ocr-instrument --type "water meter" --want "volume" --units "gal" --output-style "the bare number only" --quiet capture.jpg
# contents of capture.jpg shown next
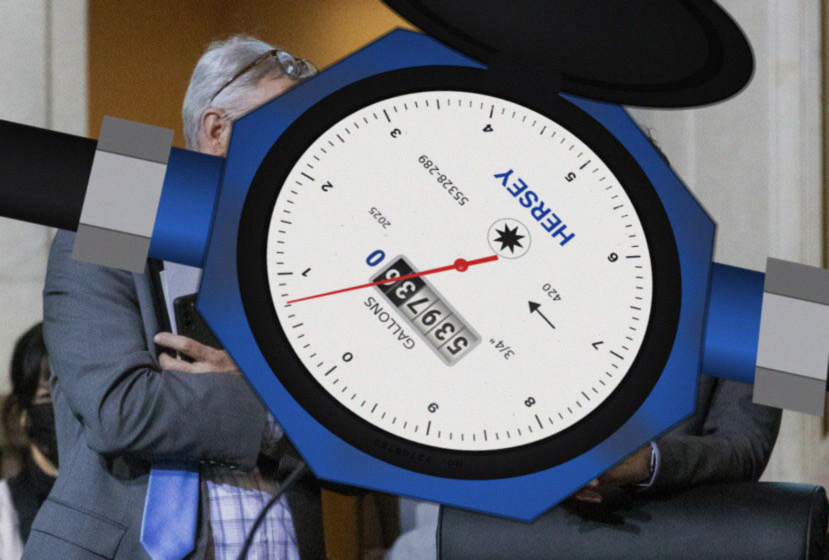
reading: 5397360.7
